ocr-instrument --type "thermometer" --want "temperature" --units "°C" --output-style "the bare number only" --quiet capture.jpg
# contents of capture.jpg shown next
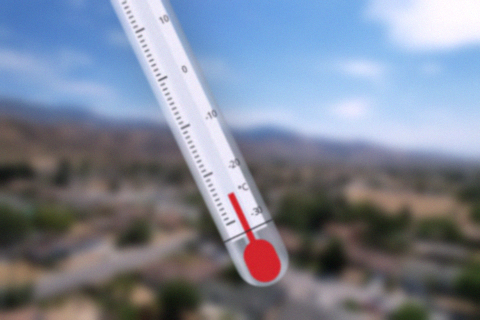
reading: -25
